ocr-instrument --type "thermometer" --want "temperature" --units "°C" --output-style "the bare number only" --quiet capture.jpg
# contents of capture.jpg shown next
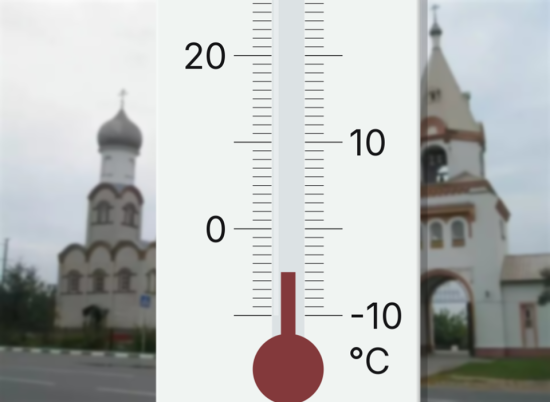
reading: -5
